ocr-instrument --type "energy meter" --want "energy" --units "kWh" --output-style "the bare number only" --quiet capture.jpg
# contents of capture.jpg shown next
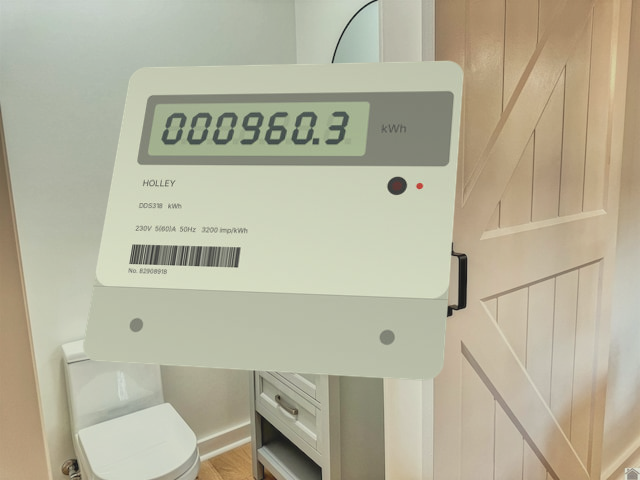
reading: 960.3
